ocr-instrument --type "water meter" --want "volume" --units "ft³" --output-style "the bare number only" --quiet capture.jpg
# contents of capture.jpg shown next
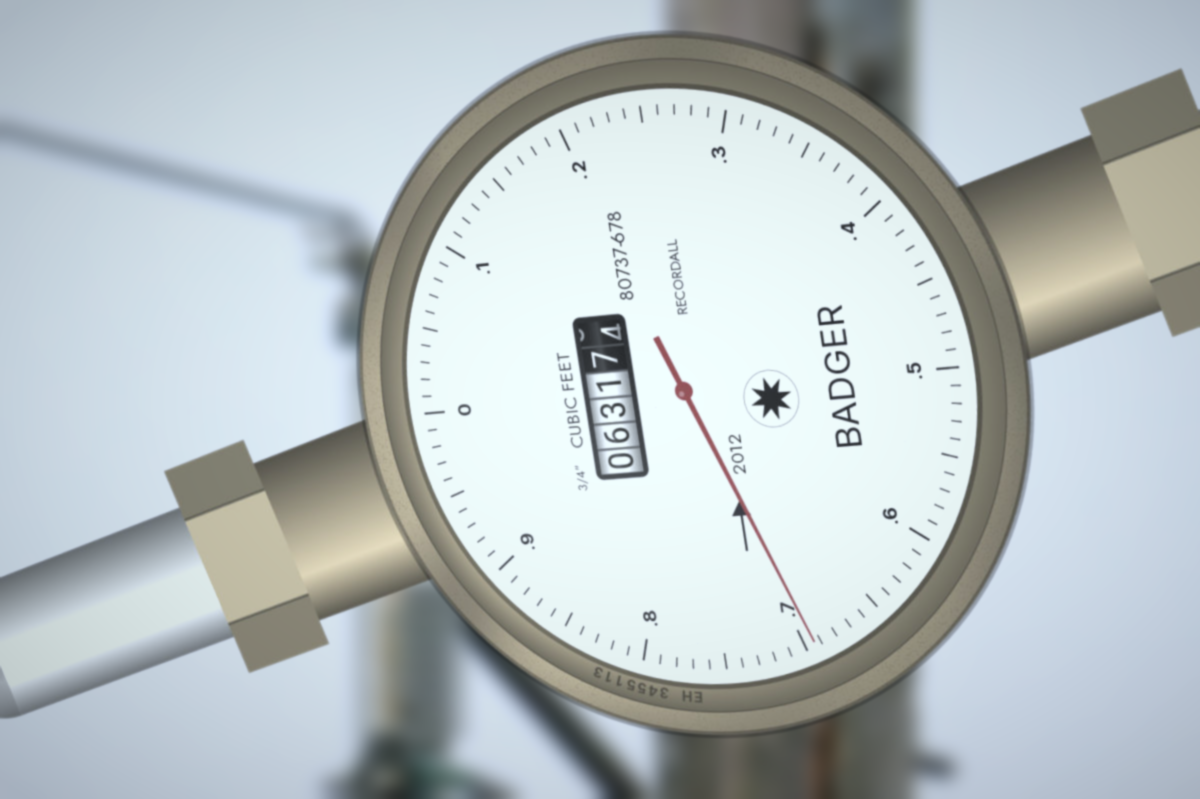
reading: 63173.69
